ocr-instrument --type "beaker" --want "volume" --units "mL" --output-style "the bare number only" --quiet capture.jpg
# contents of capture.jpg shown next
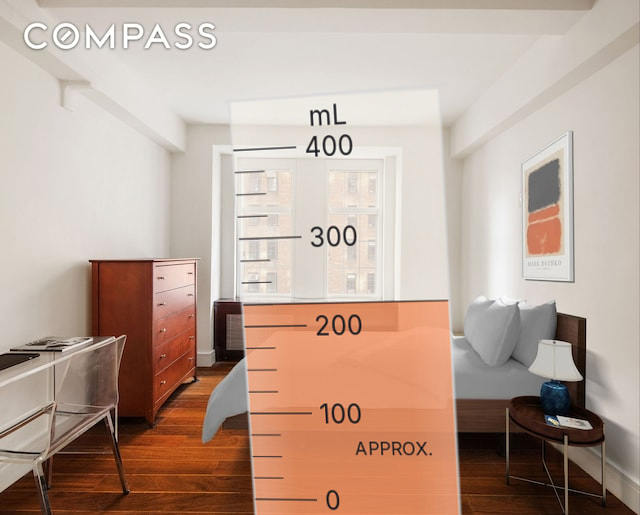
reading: 225
